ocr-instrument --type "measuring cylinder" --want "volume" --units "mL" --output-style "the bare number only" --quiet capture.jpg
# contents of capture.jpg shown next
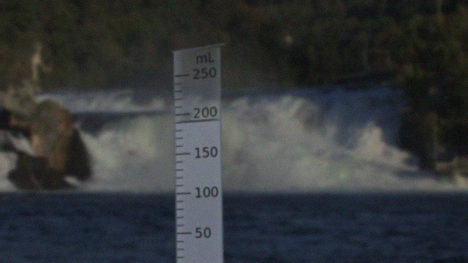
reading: 190
